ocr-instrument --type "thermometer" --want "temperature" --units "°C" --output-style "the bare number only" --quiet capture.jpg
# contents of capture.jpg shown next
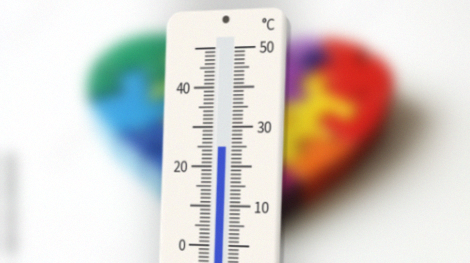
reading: 25
